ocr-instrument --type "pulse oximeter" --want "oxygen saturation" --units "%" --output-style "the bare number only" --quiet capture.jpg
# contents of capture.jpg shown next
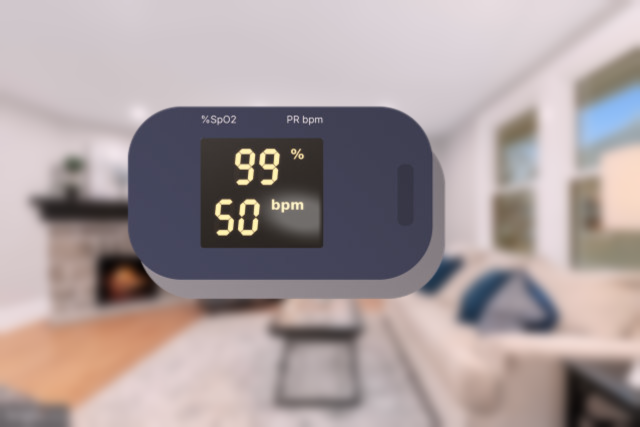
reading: 99
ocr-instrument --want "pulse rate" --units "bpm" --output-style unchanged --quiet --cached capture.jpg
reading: 50
